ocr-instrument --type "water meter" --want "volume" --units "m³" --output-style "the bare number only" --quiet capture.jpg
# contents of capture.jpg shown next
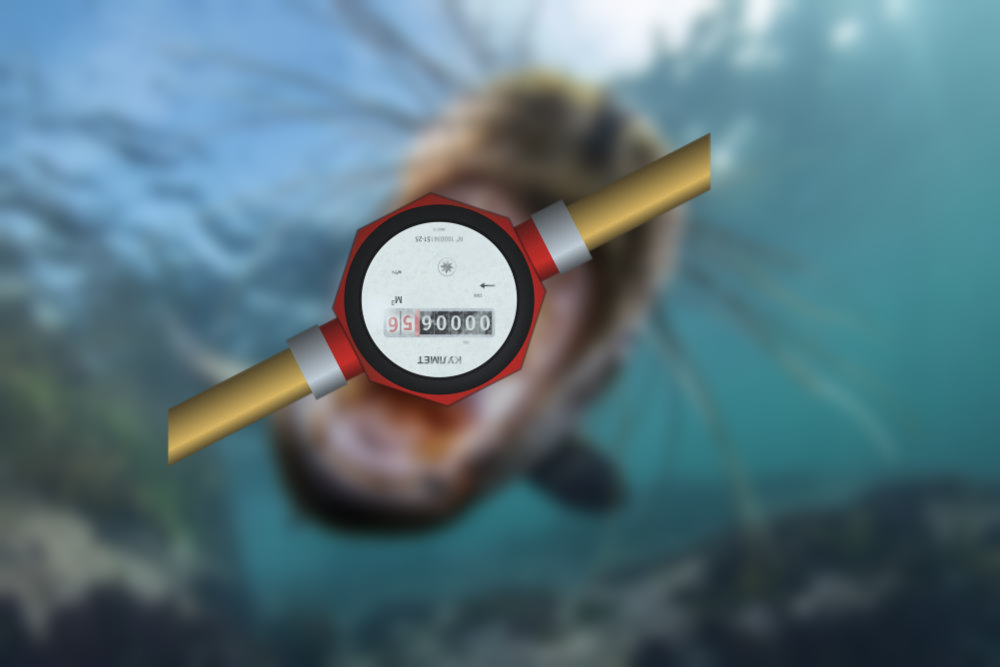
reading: 6.56
